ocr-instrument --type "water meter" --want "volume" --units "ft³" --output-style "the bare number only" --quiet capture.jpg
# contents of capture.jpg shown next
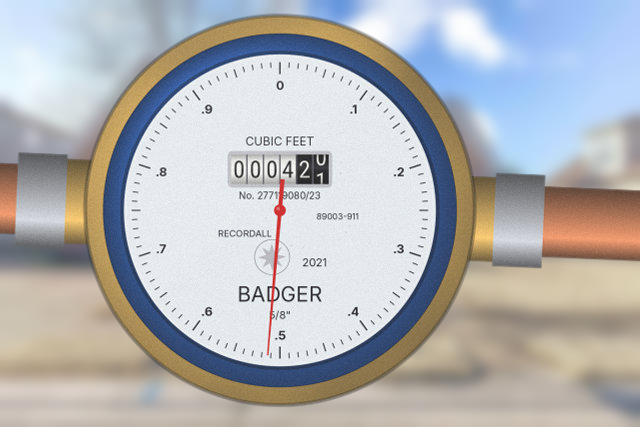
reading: 420.51
